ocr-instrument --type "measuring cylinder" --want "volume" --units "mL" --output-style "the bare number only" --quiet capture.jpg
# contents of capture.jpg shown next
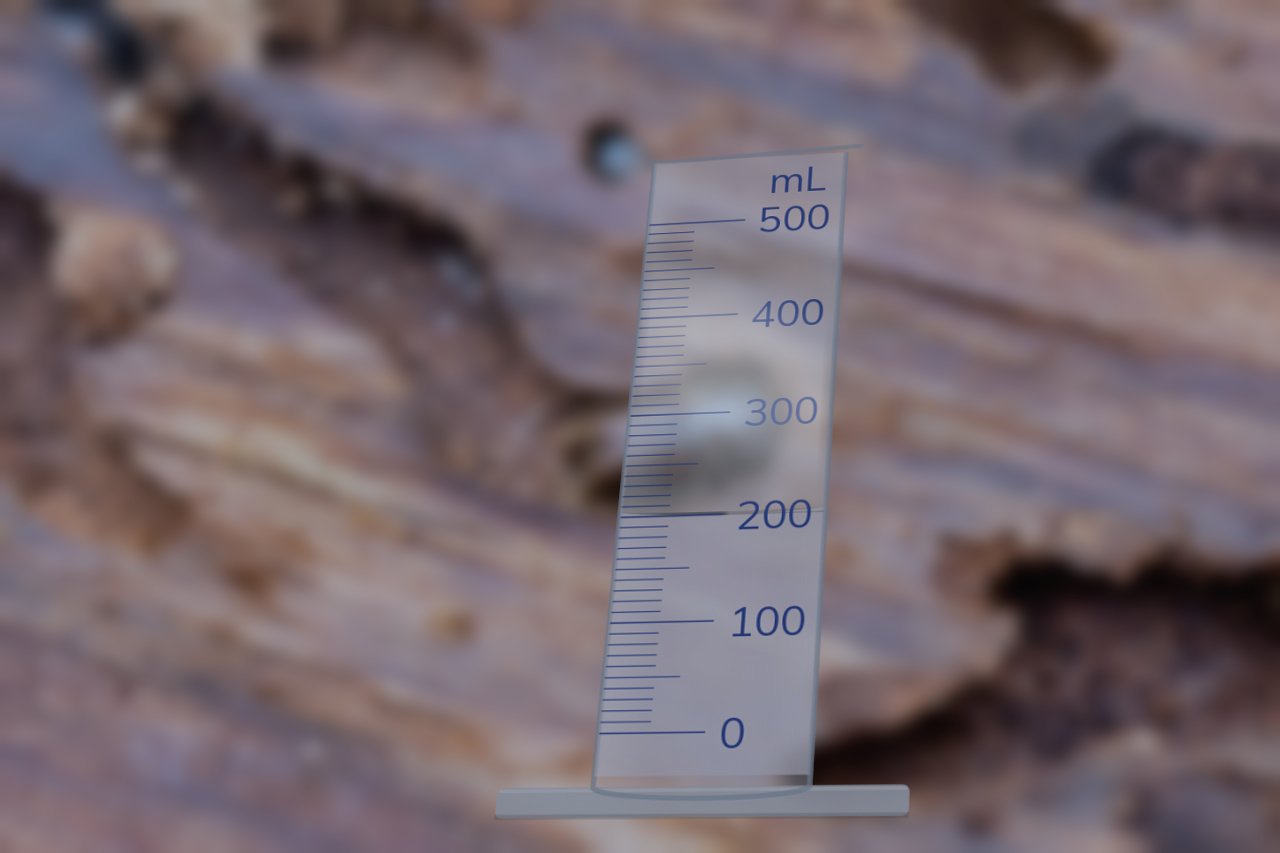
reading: 200
